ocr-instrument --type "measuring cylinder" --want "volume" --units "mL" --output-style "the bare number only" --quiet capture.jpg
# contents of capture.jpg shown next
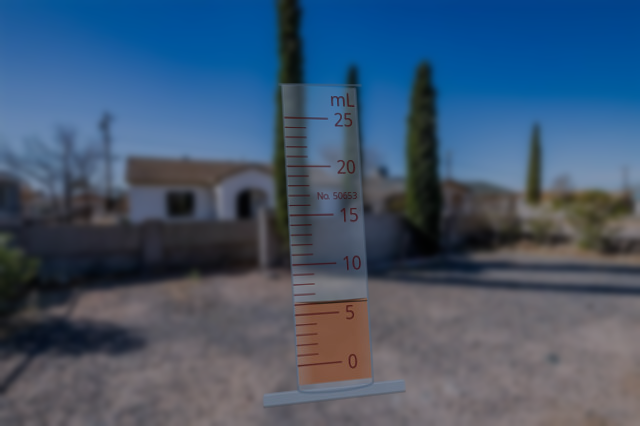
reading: 6
